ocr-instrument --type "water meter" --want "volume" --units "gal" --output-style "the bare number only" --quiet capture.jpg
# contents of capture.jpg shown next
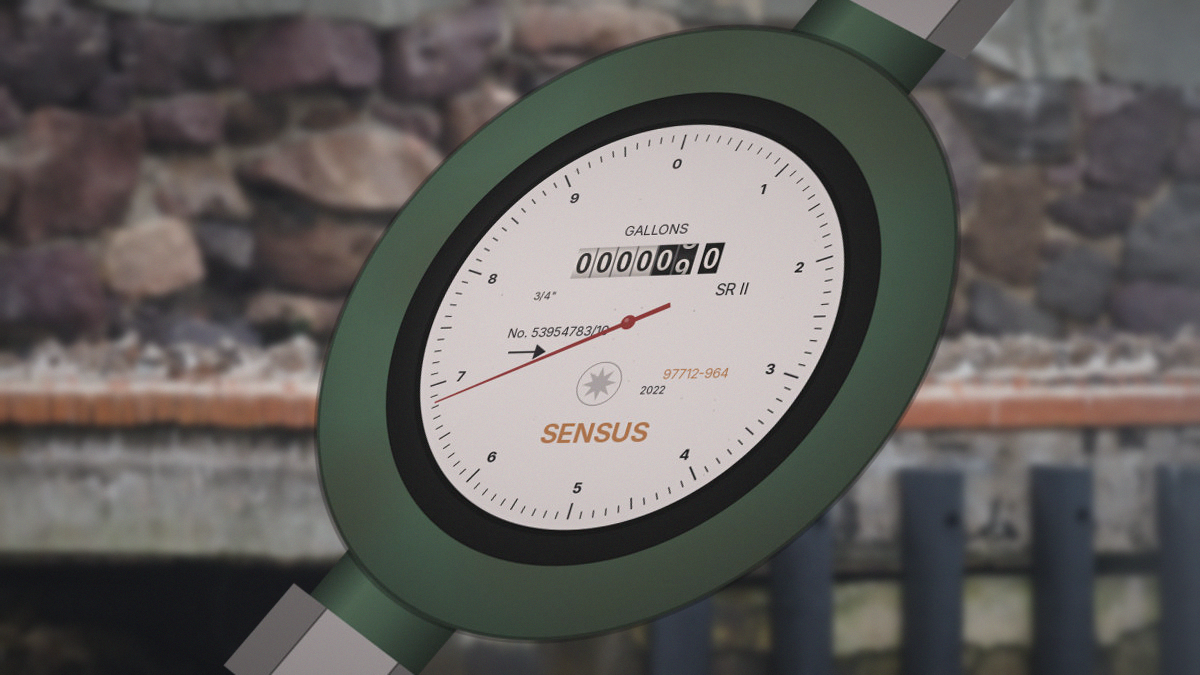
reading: 86.8
